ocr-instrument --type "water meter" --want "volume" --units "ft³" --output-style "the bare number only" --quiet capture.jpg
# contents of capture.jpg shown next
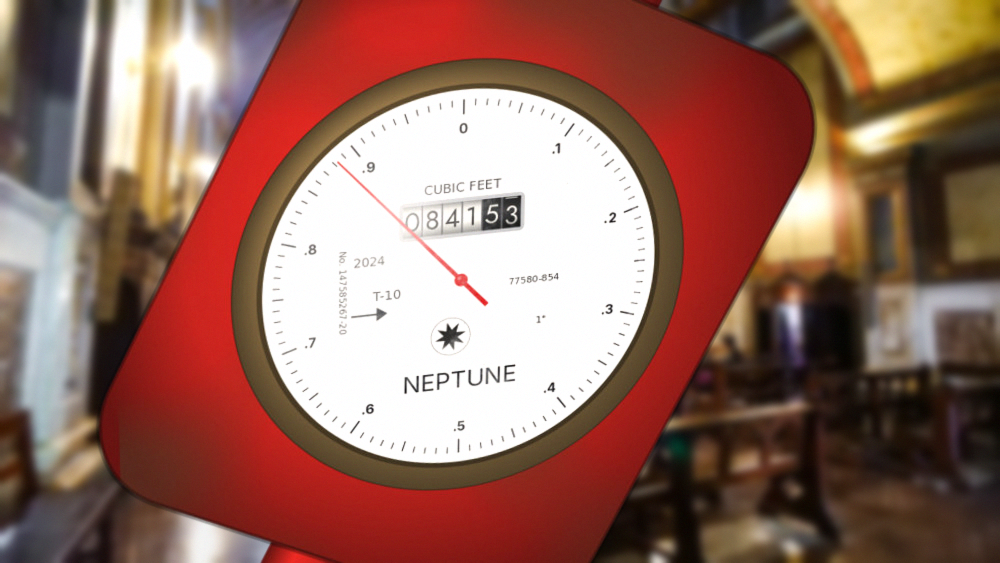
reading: 84152.88
